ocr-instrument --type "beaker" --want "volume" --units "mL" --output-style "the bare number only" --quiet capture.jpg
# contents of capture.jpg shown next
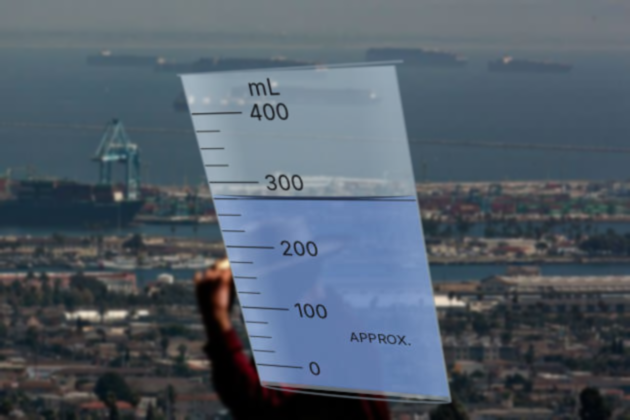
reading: 275
